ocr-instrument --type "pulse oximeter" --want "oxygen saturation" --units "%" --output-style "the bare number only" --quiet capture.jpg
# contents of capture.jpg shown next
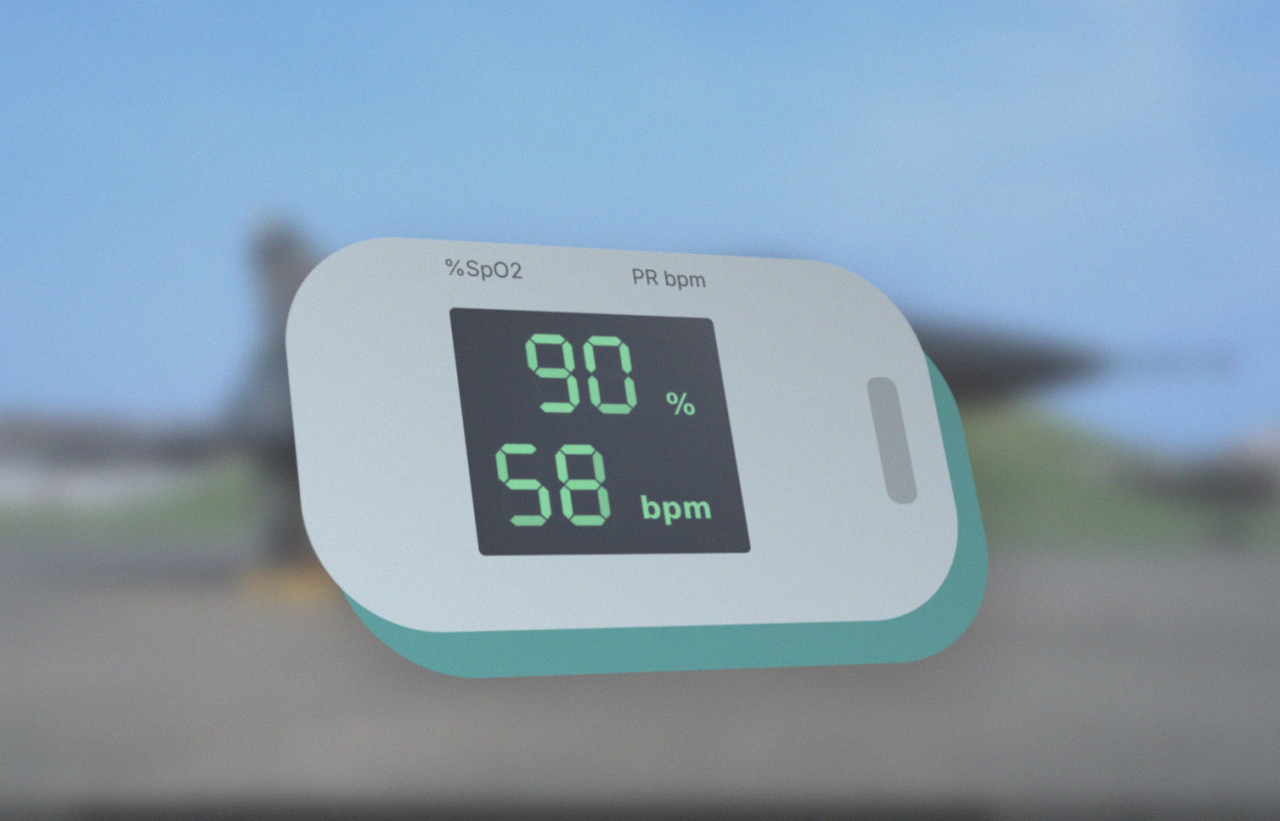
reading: 90
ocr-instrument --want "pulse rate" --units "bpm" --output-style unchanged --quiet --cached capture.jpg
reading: 58
